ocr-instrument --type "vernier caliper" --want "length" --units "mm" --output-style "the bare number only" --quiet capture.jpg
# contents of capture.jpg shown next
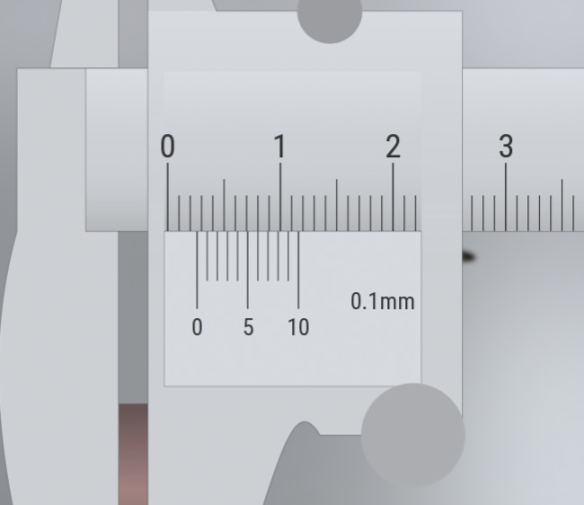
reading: 2.6
